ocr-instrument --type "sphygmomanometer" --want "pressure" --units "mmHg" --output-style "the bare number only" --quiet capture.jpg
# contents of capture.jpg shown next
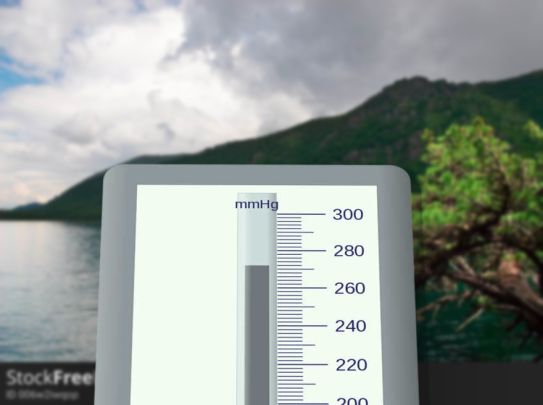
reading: 272
